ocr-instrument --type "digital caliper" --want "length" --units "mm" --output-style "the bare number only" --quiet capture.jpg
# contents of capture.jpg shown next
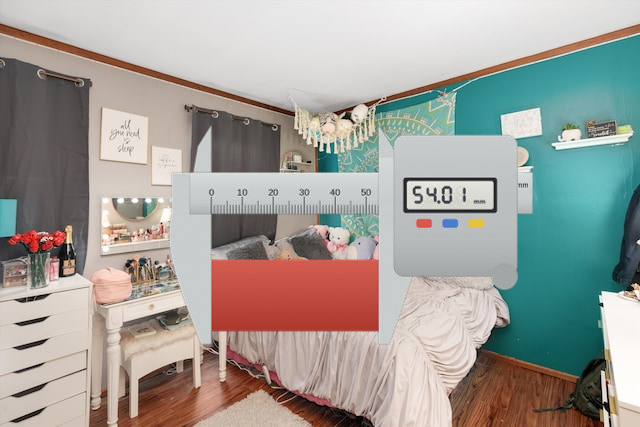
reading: 54.01
